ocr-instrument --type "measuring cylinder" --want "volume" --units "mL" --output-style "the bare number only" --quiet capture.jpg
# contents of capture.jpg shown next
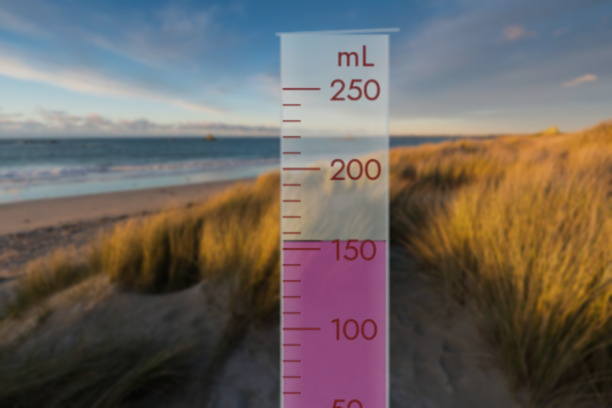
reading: 155
